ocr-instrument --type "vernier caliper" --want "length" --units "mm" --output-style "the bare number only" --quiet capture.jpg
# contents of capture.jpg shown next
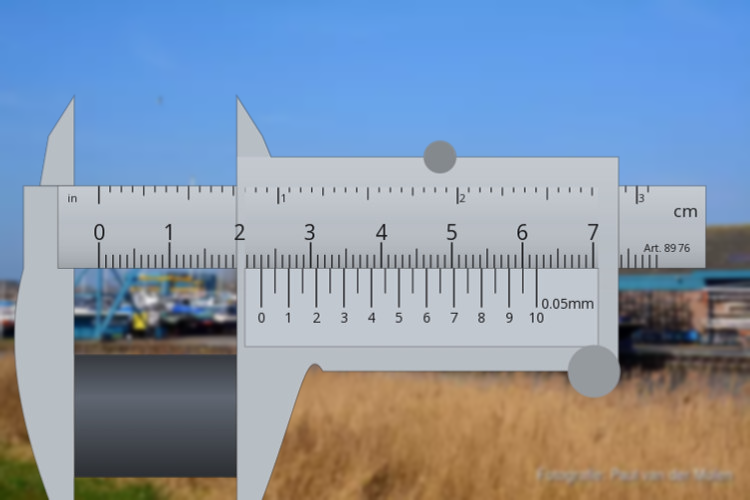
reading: 23.0
